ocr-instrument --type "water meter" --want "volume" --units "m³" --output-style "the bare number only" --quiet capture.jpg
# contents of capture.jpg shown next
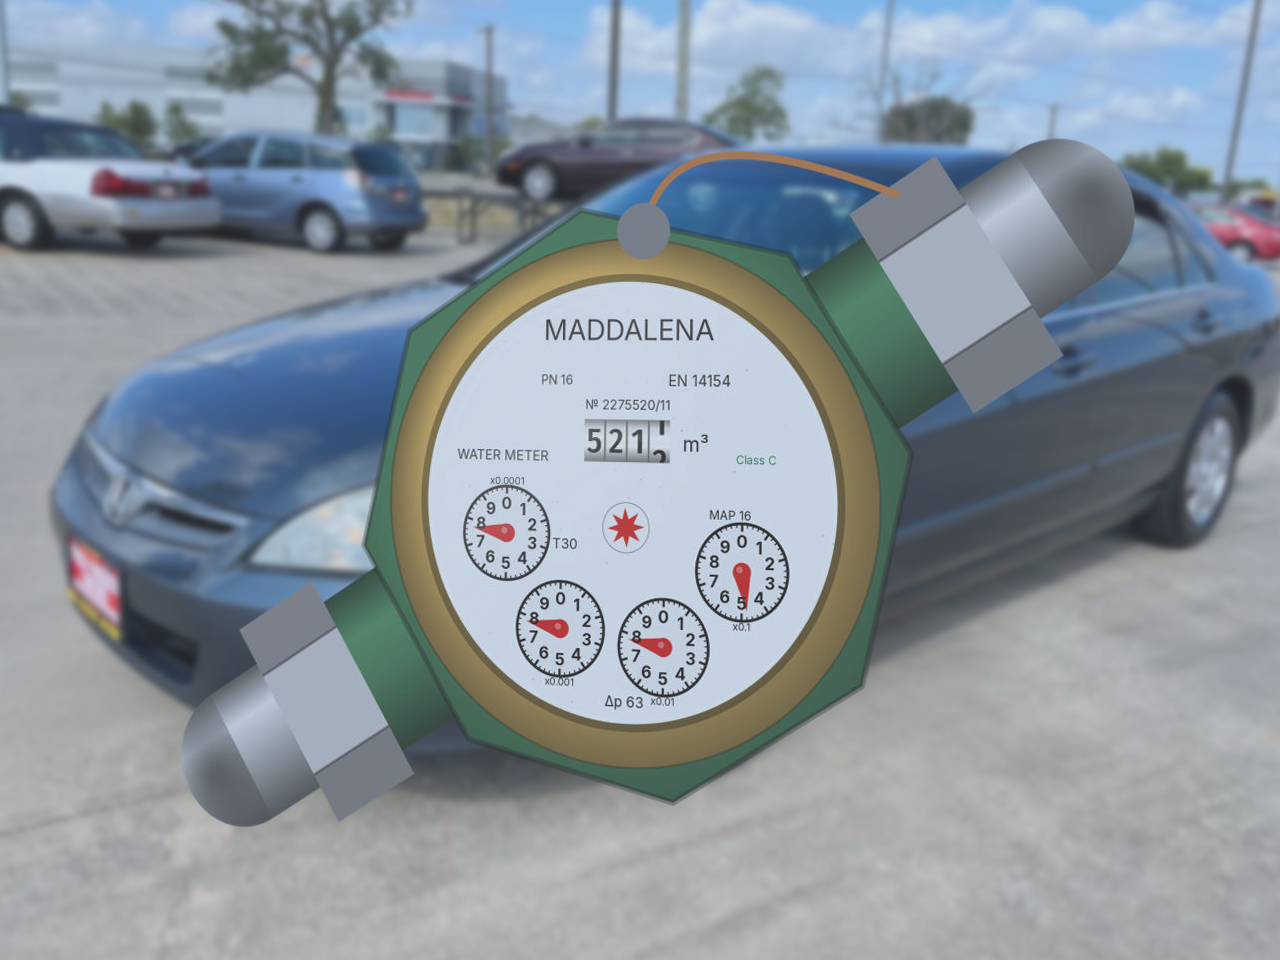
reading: 5211.4777
